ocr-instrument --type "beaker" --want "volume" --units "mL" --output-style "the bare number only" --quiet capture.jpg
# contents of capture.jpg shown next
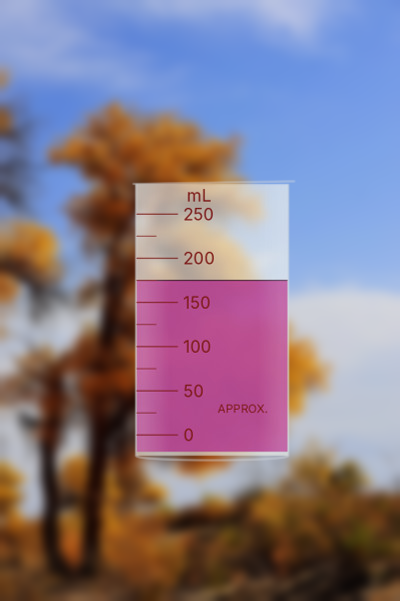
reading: 175
